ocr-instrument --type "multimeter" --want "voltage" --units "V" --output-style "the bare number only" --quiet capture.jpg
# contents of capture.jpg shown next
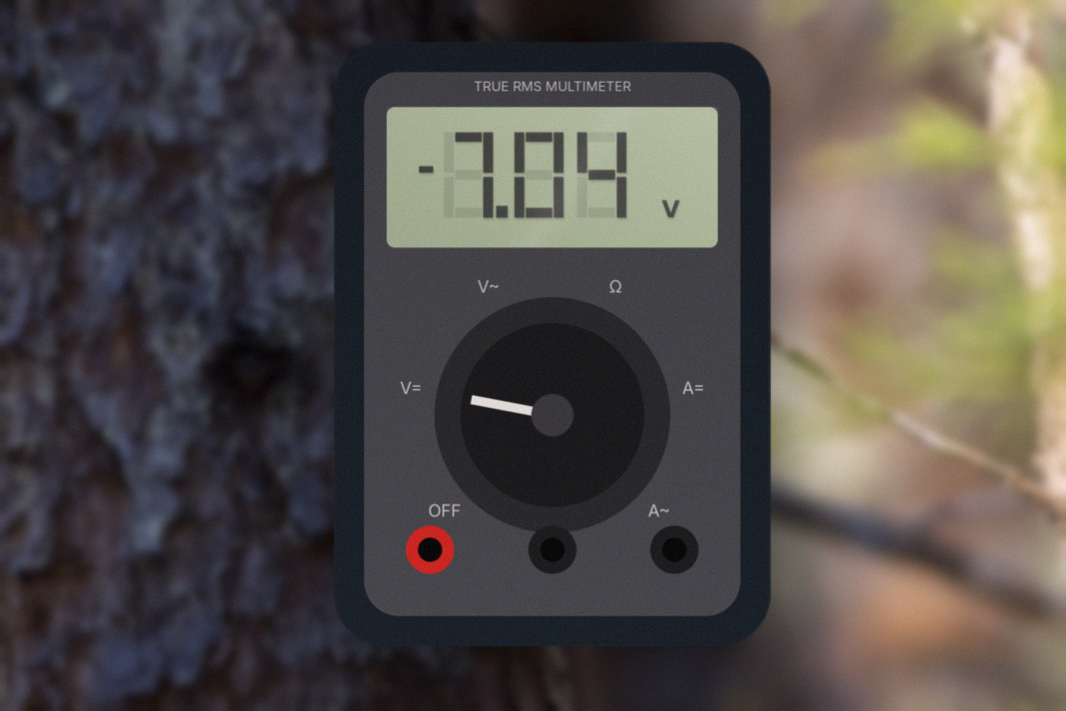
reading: -7.04
